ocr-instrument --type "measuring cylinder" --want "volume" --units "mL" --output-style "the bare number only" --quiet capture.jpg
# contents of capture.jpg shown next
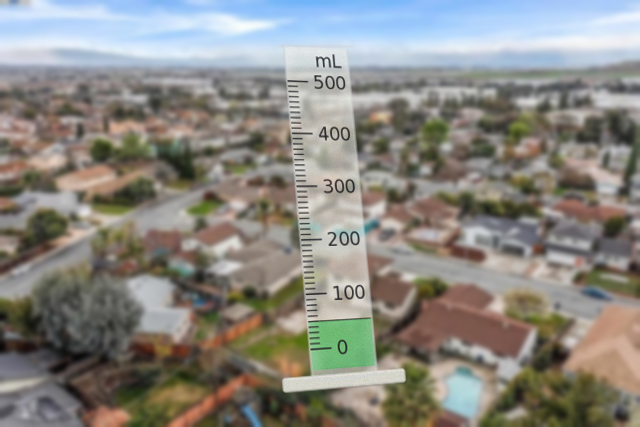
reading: 50
